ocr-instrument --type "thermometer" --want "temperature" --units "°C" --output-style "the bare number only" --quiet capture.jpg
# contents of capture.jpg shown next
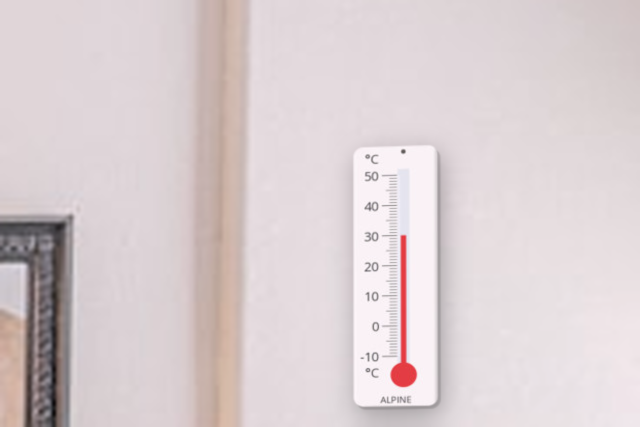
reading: 30
